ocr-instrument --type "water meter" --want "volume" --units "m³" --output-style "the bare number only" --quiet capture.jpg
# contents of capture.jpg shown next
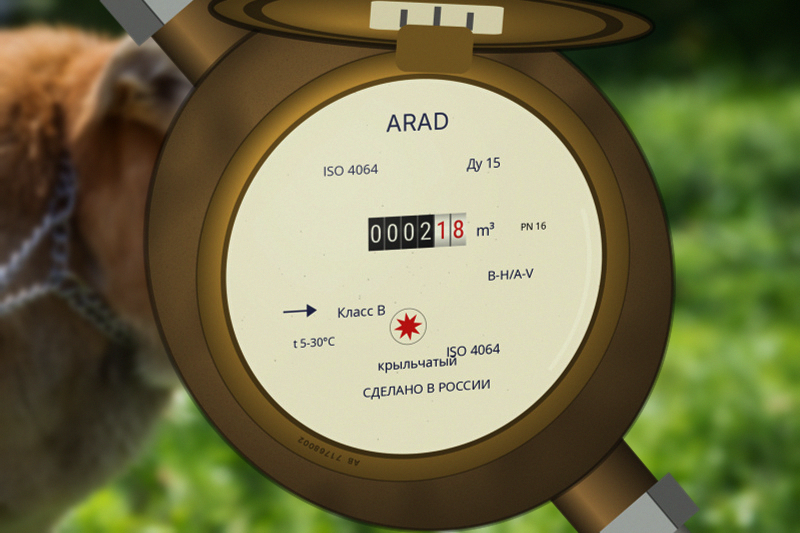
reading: 2.18
